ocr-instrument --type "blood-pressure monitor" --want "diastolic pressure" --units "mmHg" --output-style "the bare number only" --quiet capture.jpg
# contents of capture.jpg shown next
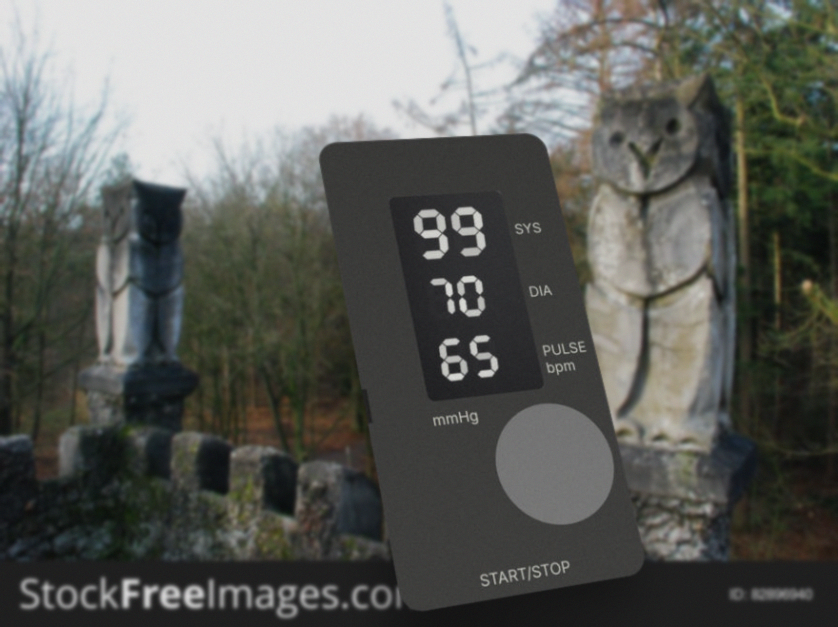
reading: 70
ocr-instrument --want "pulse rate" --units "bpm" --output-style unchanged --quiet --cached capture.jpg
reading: 65
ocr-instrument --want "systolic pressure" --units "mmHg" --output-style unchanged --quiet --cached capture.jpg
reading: 99
